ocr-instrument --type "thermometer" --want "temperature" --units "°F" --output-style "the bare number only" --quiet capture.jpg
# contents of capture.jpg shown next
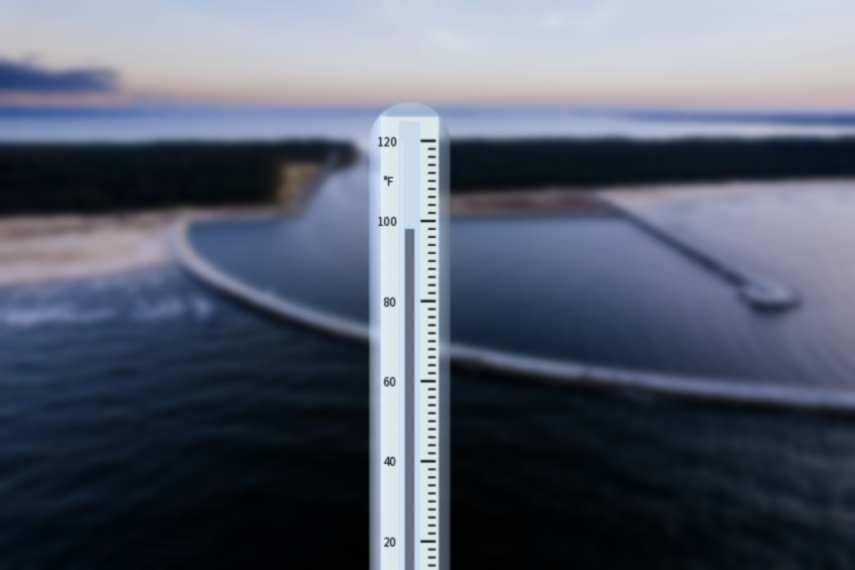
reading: 98
